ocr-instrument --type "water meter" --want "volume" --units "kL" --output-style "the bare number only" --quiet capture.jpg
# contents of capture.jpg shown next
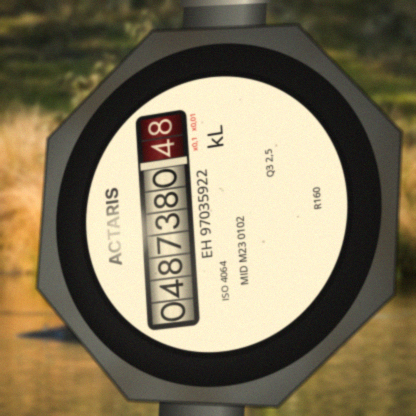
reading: 487380.48
